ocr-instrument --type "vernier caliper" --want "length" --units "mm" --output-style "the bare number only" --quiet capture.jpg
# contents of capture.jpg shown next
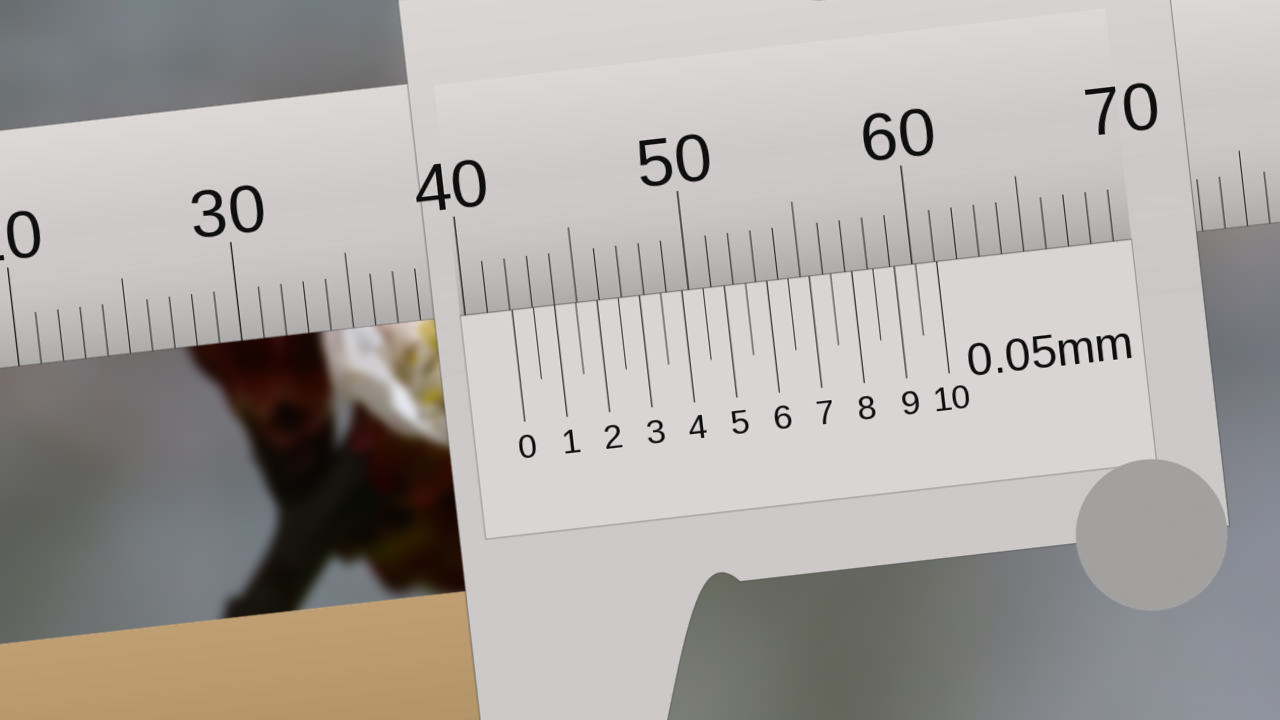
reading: 42.1
